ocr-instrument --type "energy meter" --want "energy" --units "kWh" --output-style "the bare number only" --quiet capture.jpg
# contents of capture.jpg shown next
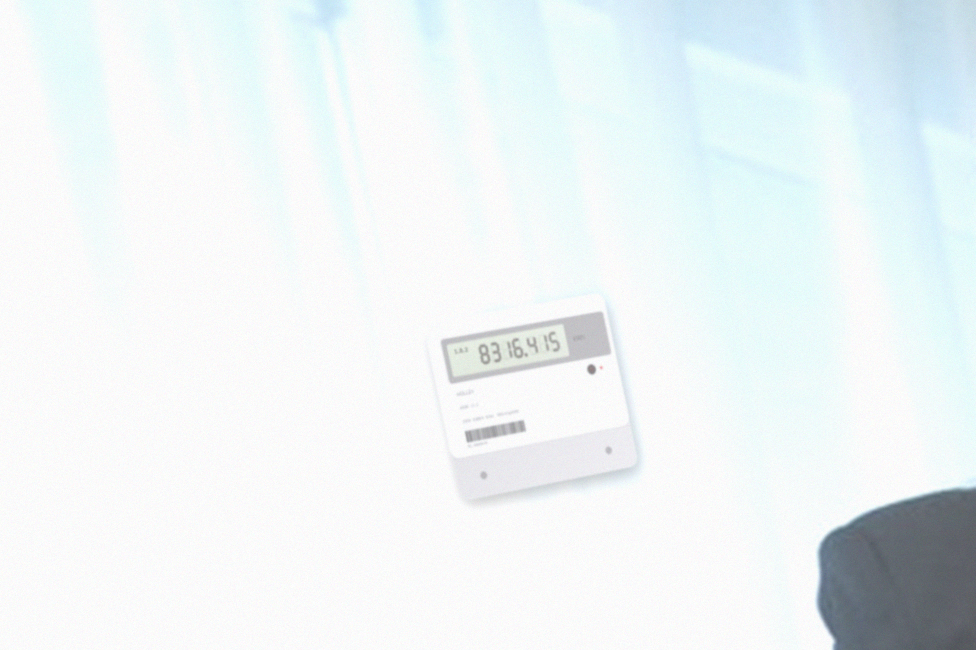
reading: 8316.415
